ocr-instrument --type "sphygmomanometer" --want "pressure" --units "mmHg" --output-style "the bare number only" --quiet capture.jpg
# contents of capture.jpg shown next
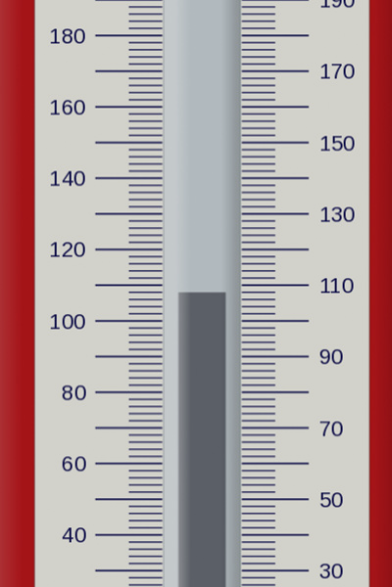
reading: 108
